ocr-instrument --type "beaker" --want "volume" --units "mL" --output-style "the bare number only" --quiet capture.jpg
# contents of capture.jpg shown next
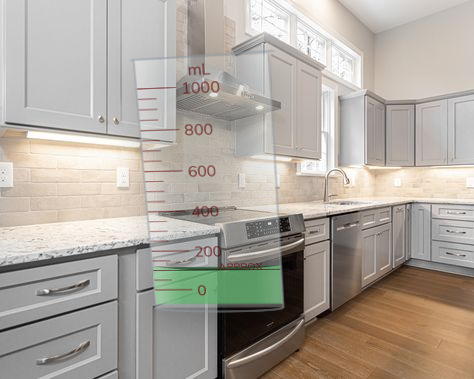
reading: 100
